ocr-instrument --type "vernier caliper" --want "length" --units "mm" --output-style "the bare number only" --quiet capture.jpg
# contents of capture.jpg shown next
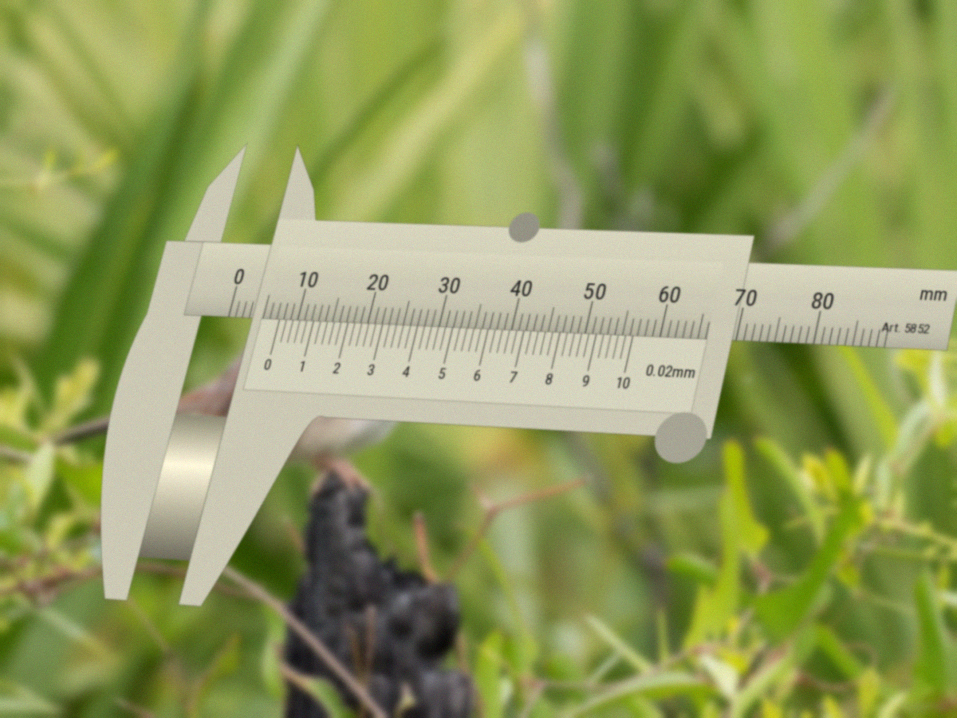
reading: 7.4
